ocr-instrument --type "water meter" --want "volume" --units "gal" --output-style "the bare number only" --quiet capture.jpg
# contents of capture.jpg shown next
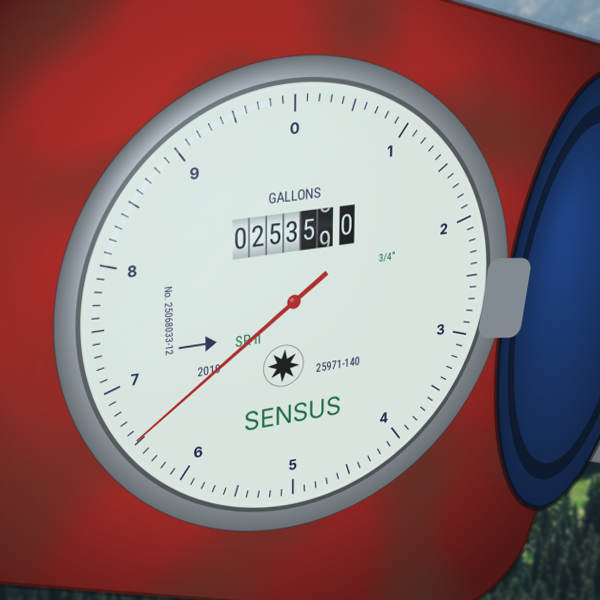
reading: 253586.5
